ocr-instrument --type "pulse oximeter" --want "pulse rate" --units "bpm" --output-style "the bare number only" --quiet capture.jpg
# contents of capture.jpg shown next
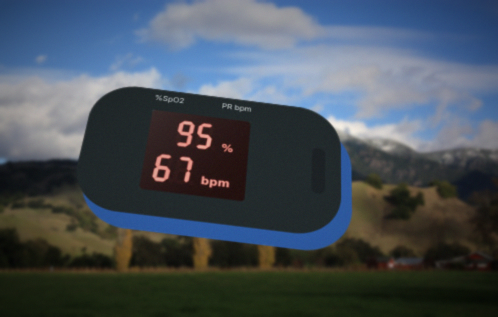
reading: 67
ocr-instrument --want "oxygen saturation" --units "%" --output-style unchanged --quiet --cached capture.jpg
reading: 95
